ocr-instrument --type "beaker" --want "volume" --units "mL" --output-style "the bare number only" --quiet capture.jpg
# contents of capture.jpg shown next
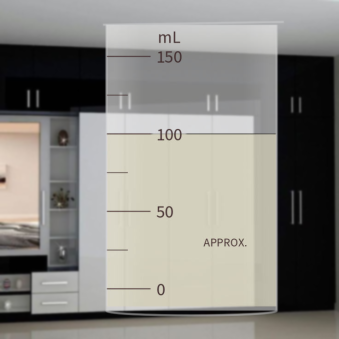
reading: 100
